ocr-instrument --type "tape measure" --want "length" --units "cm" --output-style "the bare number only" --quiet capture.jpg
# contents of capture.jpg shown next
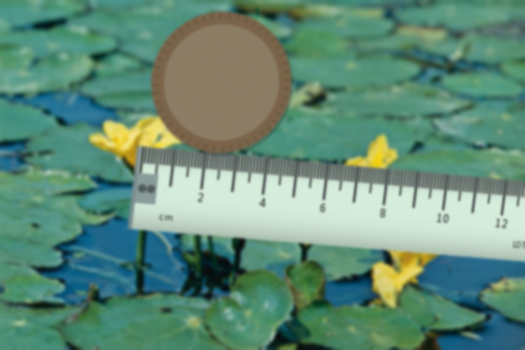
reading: 4.5
